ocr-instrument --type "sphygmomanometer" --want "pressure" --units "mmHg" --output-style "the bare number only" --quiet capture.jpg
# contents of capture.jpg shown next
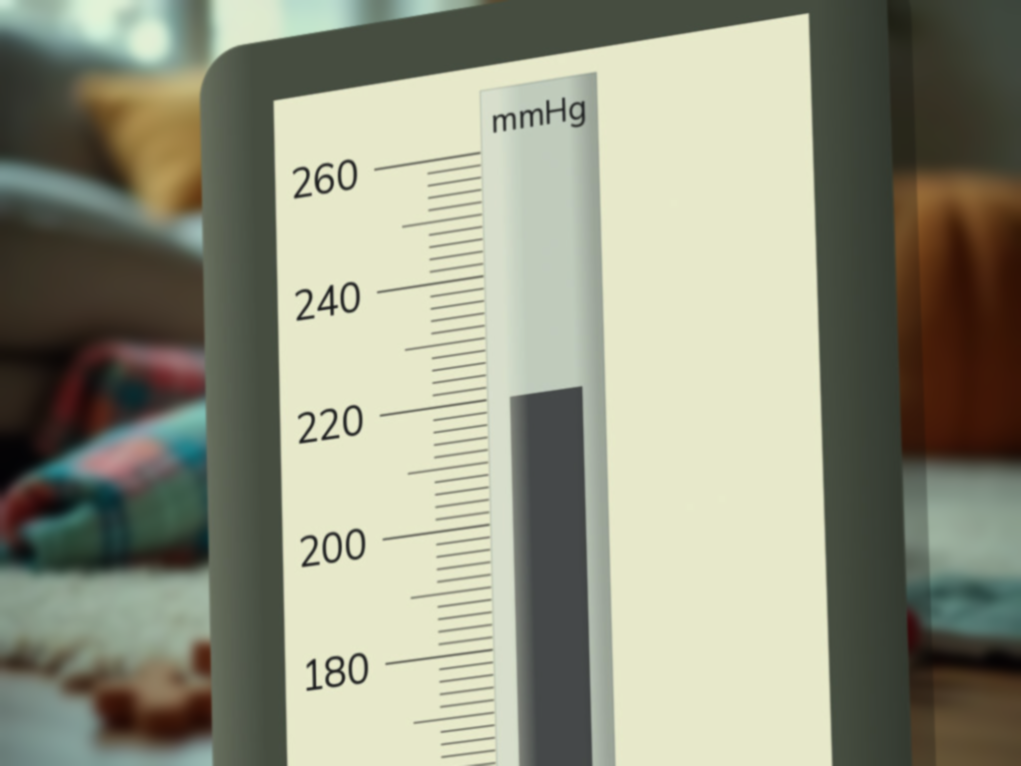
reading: 220
